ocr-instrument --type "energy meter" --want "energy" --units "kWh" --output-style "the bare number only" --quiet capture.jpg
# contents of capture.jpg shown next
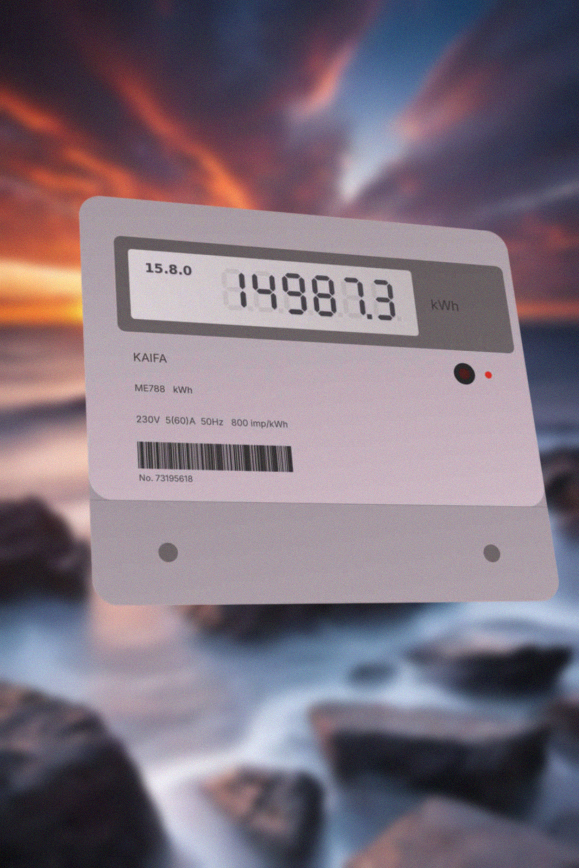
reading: 14987.3
